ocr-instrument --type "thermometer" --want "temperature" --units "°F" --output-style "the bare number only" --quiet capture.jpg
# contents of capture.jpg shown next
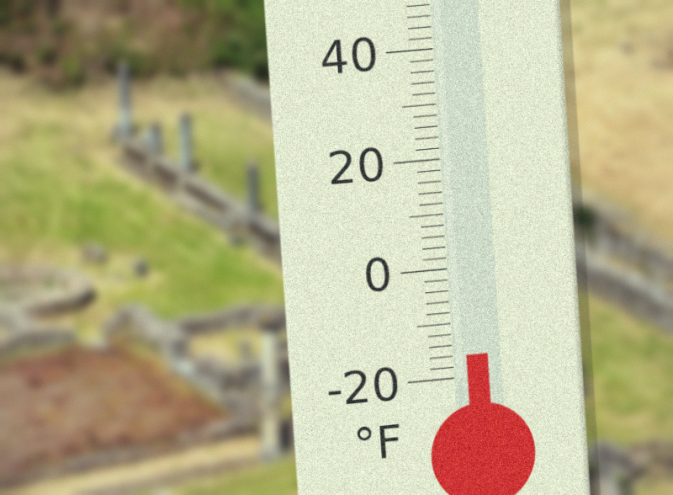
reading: -16
